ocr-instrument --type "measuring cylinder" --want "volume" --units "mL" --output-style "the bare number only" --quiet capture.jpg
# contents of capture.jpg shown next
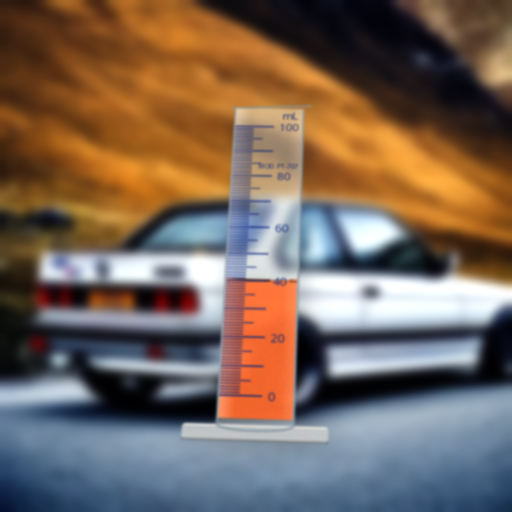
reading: 40
